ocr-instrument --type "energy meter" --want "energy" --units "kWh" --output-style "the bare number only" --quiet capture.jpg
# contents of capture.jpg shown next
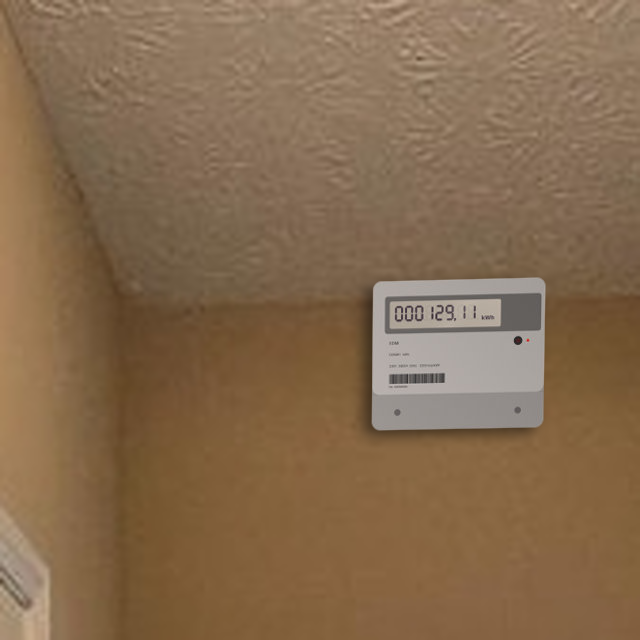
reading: 129.11
